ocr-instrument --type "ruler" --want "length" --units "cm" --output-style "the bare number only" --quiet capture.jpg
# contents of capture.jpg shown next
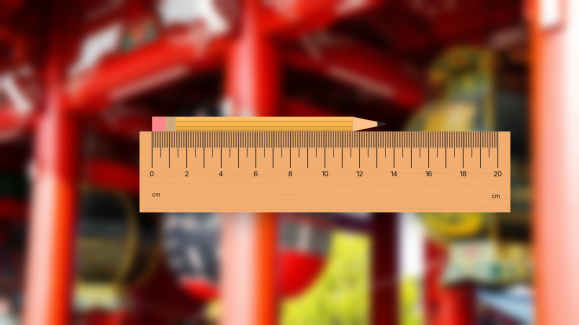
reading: 13.5
